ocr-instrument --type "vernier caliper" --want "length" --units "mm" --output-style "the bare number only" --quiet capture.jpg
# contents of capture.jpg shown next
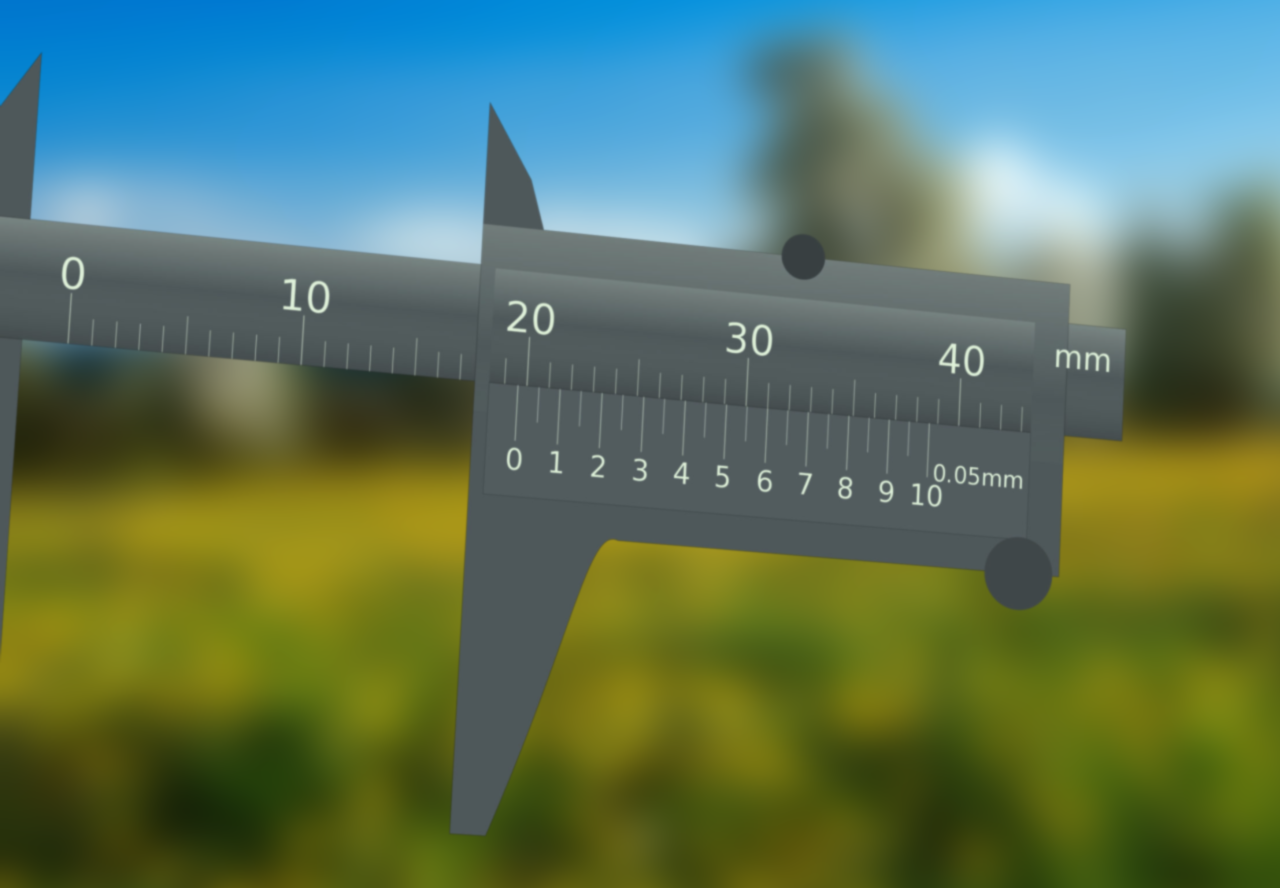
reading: 19.6
